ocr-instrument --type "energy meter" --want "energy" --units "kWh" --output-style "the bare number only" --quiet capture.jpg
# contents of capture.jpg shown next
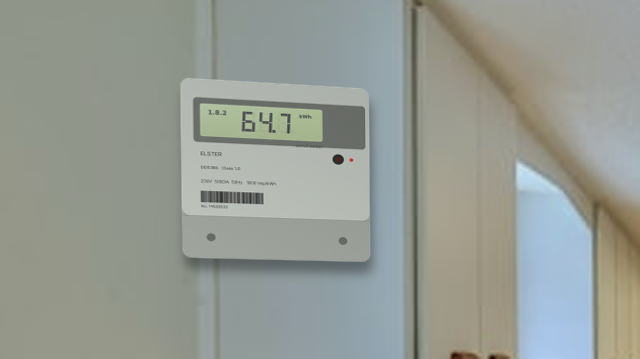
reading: 64.7
